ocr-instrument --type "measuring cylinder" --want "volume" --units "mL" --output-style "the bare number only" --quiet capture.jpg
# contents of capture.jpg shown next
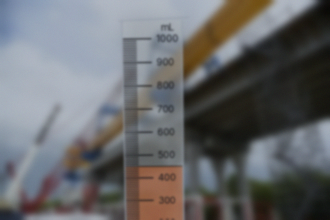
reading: 450
